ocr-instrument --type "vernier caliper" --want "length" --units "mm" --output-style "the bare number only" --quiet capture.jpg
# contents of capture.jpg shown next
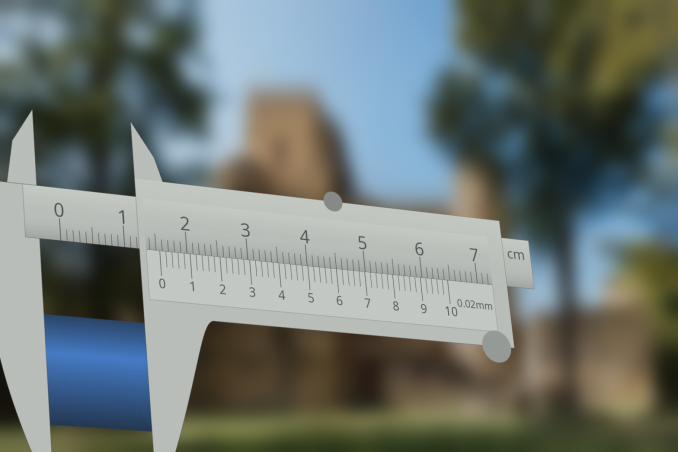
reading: 15.6
